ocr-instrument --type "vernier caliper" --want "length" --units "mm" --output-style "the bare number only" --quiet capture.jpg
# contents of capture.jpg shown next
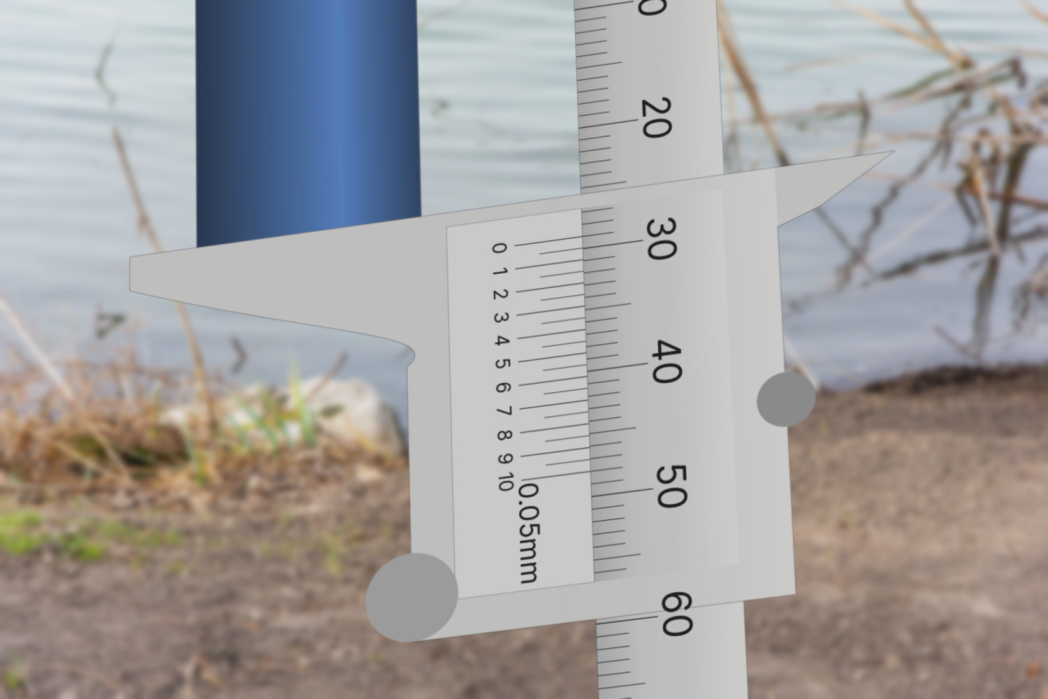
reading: 29.0
